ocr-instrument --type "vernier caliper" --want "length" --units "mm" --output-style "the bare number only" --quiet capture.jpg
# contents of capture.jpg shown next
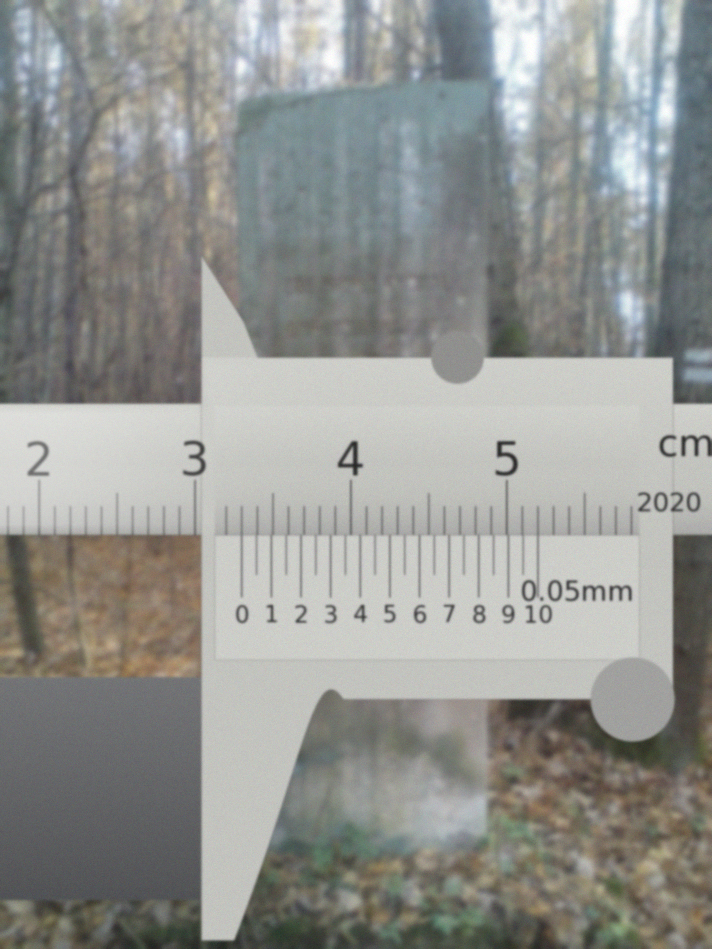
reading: 33.0
